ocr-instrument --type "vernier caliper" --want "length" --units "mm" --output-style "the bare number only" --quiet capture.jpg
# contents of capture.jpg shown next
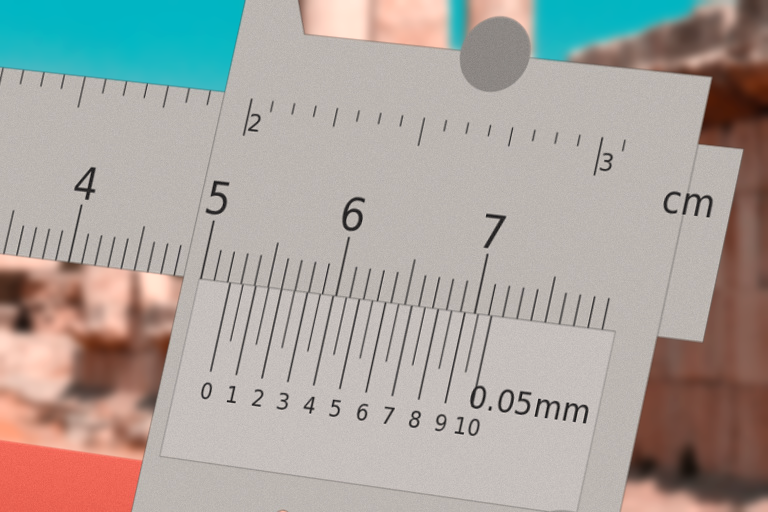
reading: 52.2
